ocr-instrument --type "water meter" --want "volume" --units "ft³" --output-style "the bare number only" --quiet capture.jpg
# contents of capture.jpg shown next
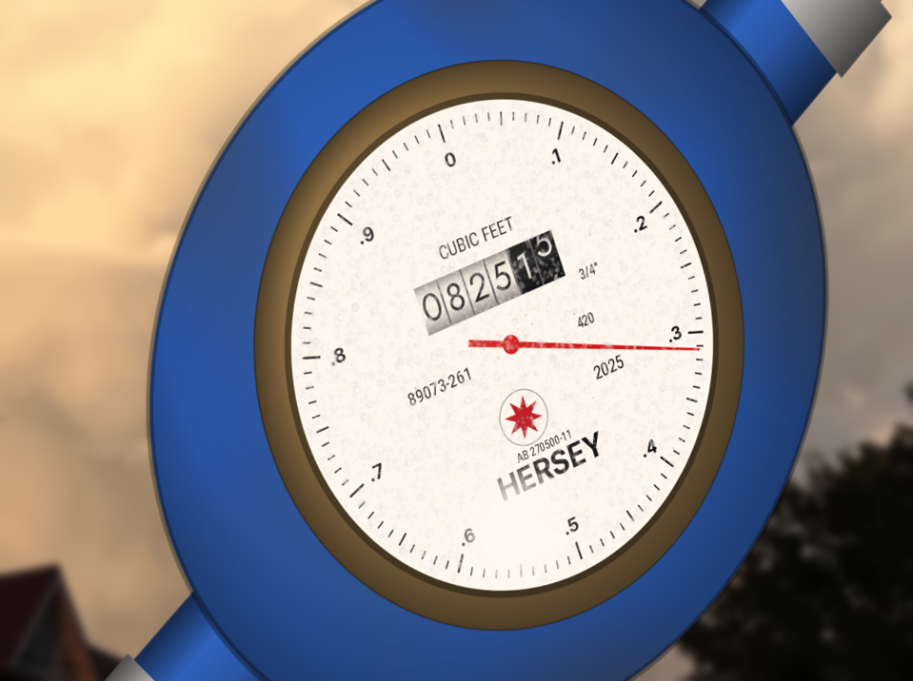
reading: 82515.31
